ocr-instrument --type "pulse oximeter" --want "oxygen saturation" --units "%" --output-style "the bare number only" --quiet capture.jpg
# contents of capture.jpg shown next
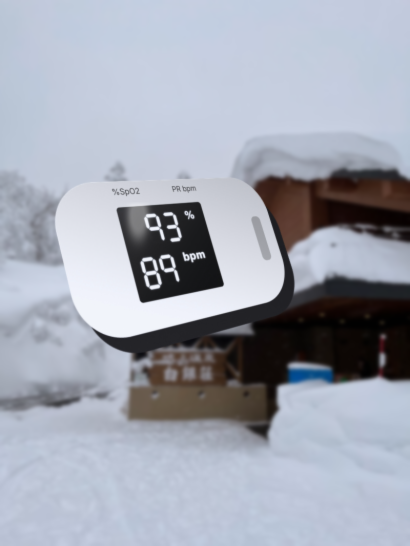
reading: 93
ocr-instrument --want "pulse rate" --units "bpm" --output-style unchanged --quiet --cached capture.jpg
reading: 89
